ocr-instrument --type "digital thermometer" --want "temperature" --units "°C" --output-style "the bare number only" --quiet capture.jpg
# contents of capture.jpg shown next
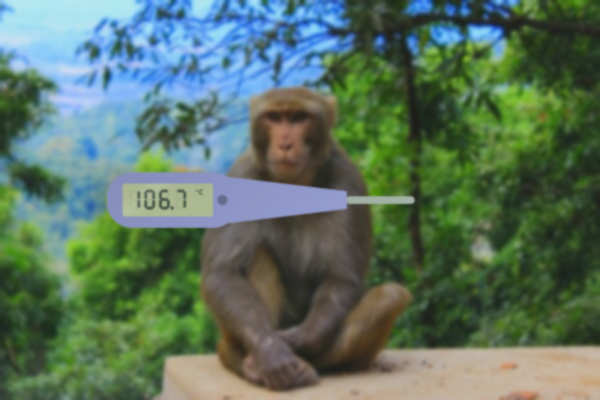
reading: 106.7
